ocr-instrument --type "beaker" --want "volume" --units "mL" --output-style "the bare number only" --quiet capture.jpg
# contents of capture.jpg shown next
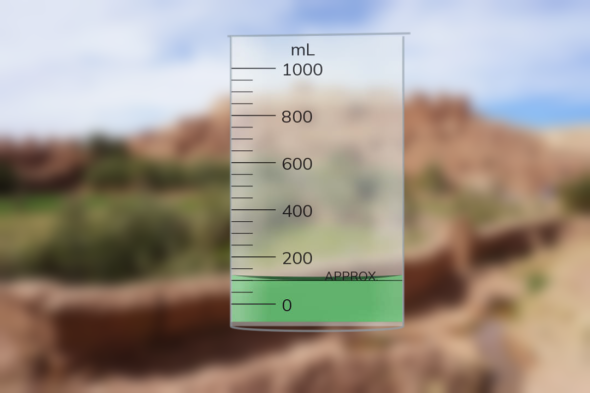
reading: 100
